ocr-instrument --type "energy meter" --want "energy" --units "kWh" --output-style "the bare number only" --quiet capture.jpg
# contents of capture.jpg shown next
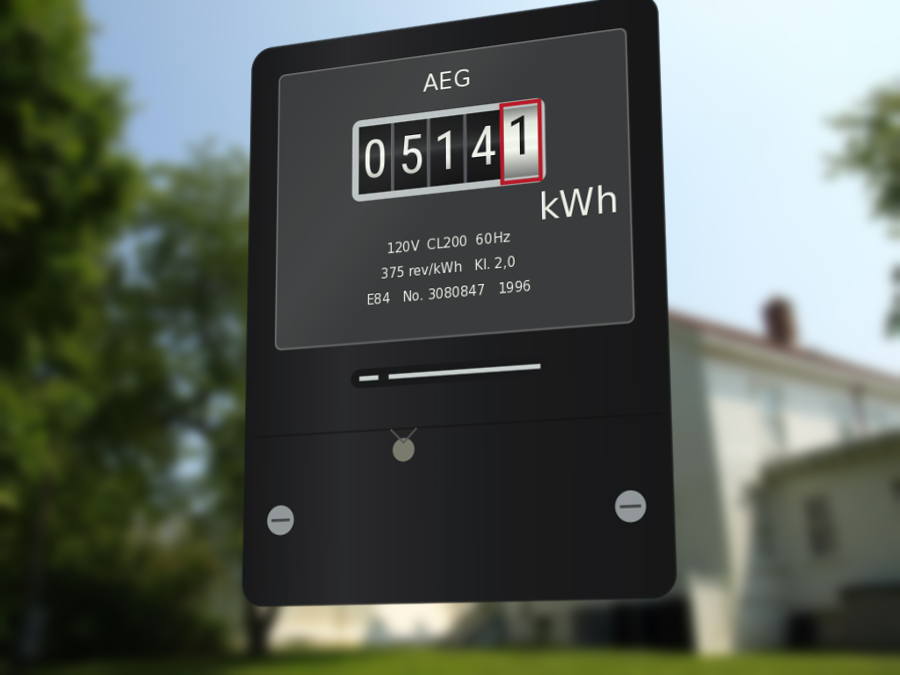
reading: 514.1
